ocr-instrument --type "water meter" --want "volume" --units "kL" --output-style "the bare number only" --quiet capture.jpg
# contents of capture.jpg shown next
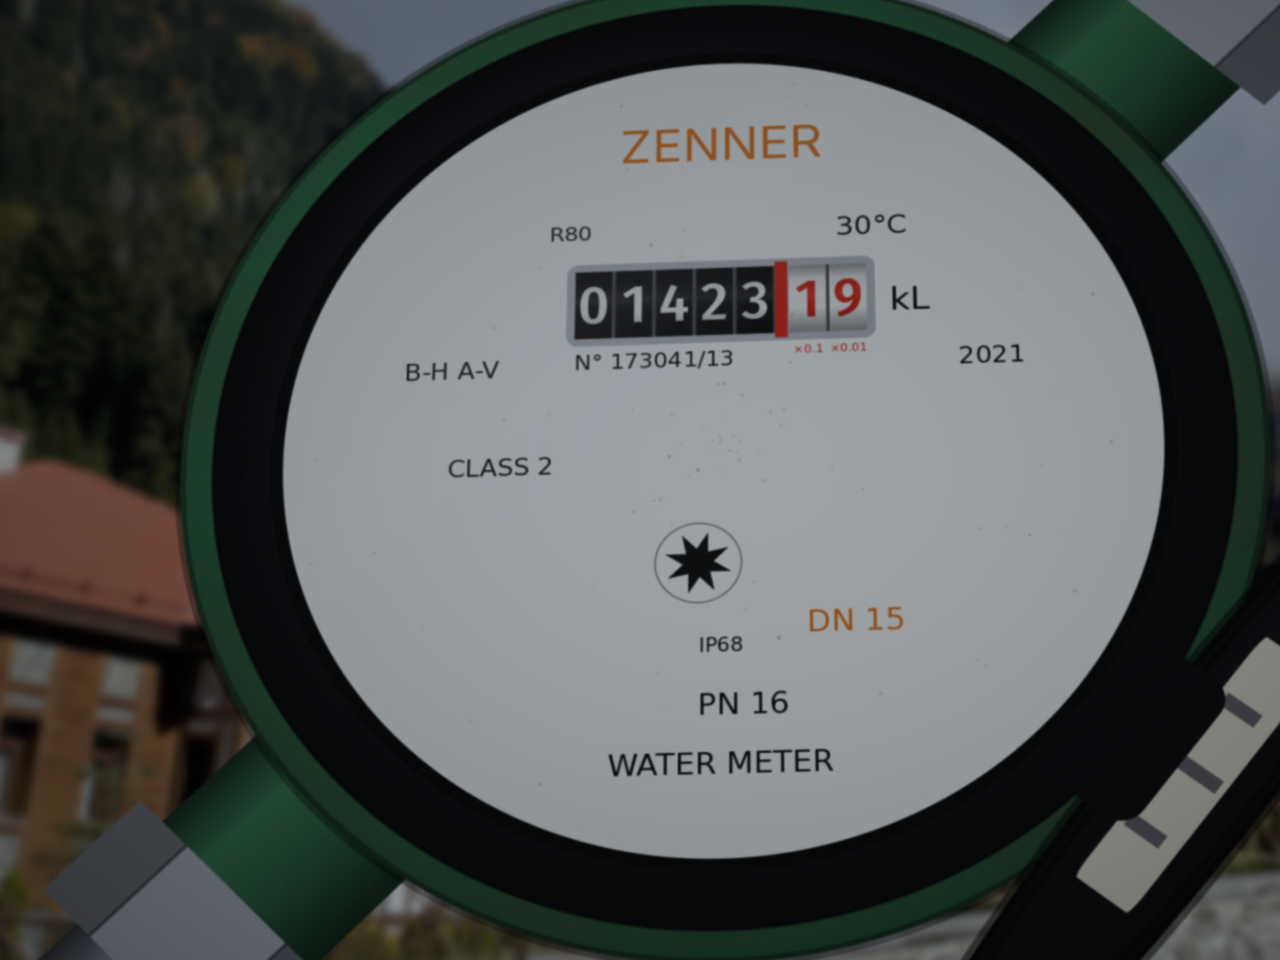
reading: 1423.19
